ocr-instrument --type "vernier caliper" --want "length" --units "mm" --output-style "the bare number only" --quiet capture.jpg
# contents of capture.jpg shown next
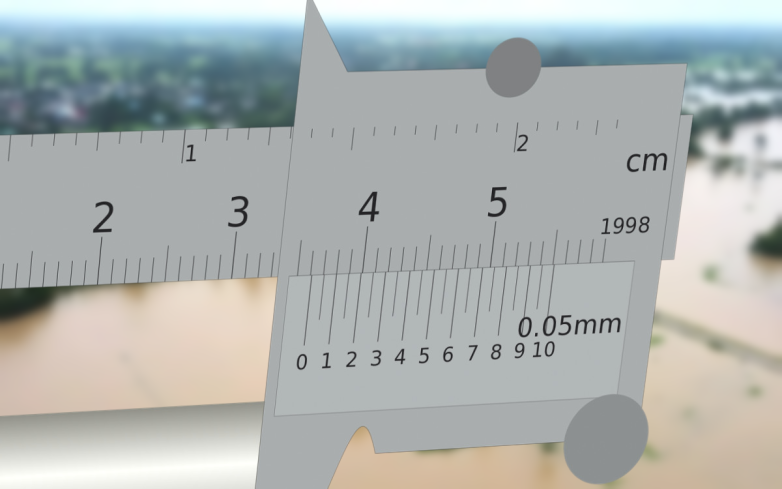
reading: 36.1
